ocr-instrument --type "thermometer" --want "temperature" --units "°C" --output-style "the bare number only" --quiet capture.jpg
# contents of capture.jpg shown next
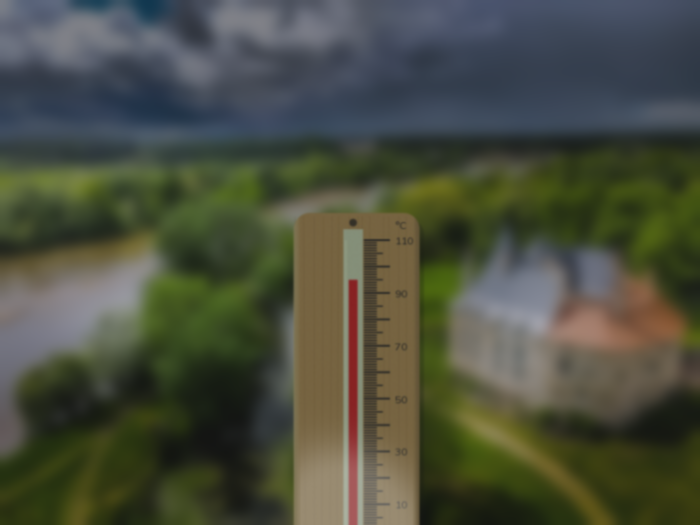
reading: 95
